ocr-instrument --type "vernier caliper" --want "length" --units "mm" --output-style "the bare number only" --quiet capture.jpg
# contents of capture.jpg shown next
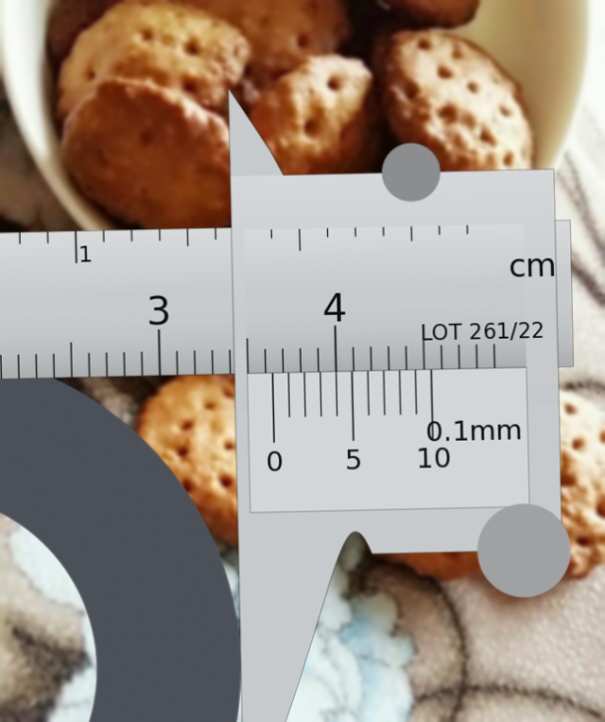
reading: 36.4
